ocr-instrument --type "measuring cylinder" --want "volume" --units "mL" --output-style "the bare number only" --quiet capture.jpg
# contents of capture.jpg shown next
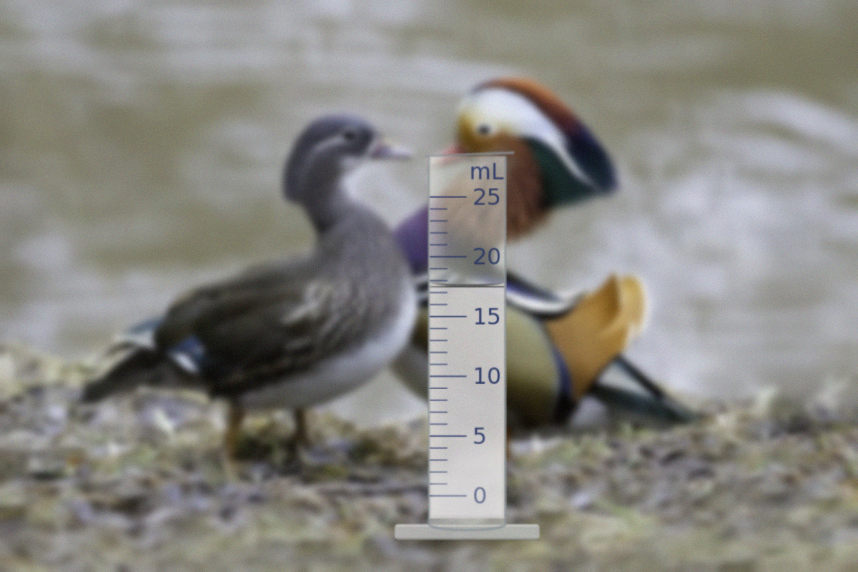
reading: 17.5
